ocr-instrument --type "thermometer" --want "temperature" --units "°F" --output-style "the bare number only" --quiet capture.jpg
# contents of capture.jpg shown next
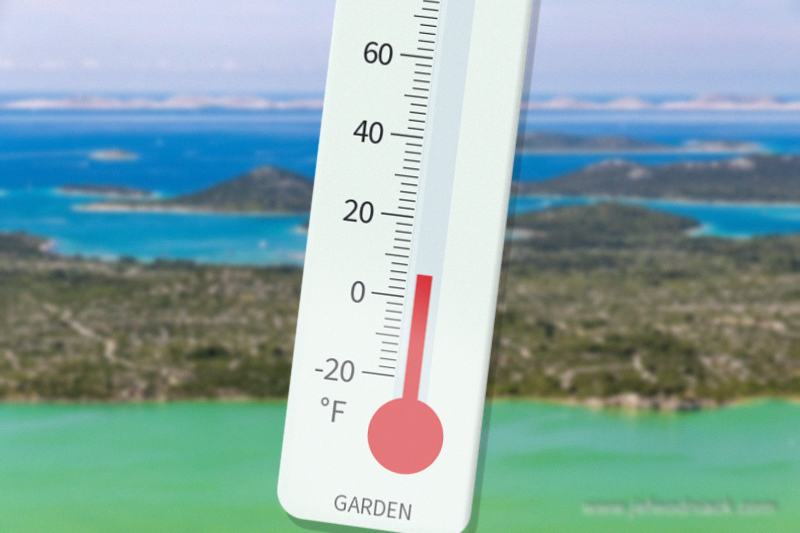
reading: 6
